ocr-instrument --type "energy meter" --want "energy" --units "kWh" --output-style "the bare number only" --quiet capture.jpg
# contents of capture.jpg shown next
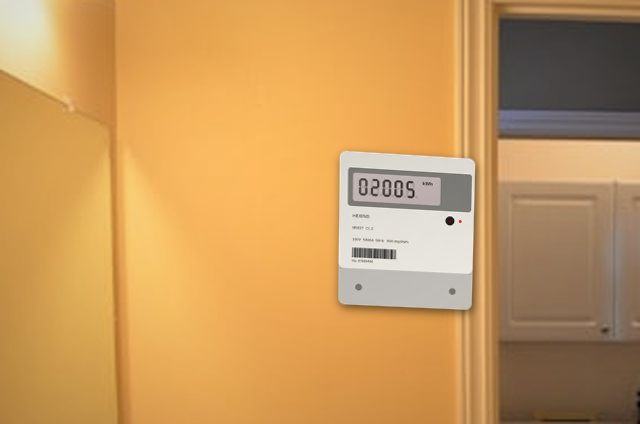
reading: 2005
